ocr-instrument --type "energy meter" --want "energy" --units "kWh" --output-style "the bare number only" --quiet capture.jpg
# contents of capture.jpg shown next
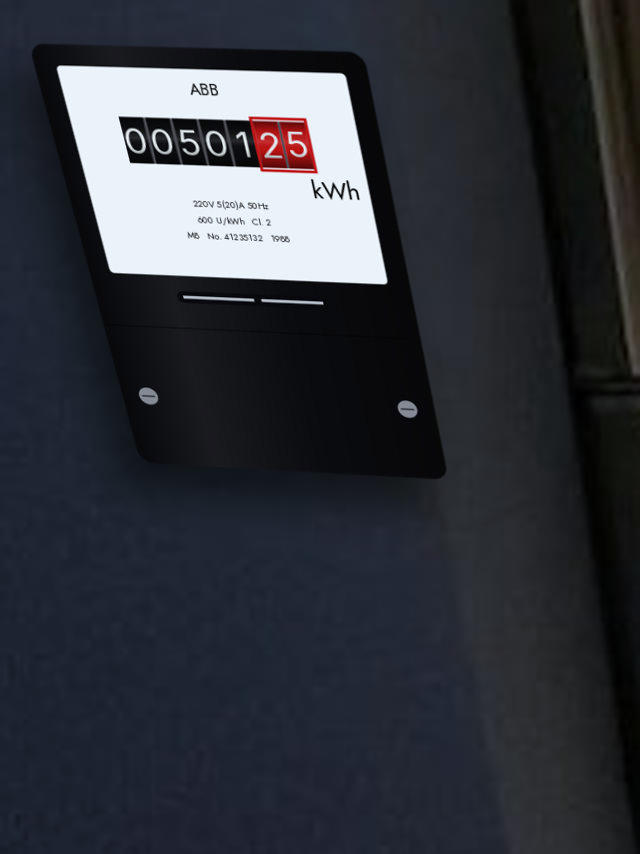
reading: 501.25
